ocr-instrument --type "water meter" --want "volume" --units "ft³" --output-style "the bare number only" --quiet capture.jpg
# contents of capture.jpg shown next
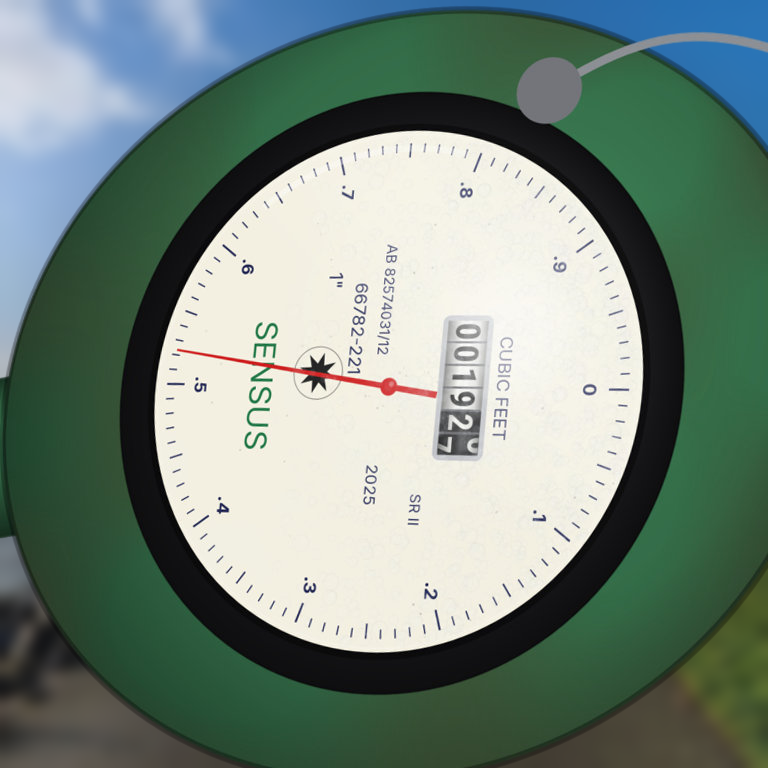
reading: 1926.52
